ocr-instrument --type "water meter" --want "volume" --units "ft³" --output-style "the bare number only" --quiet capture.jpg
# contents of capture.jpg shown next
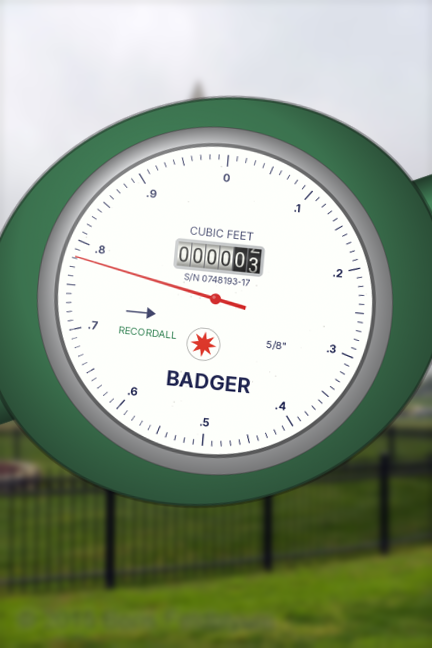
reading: 2.78
